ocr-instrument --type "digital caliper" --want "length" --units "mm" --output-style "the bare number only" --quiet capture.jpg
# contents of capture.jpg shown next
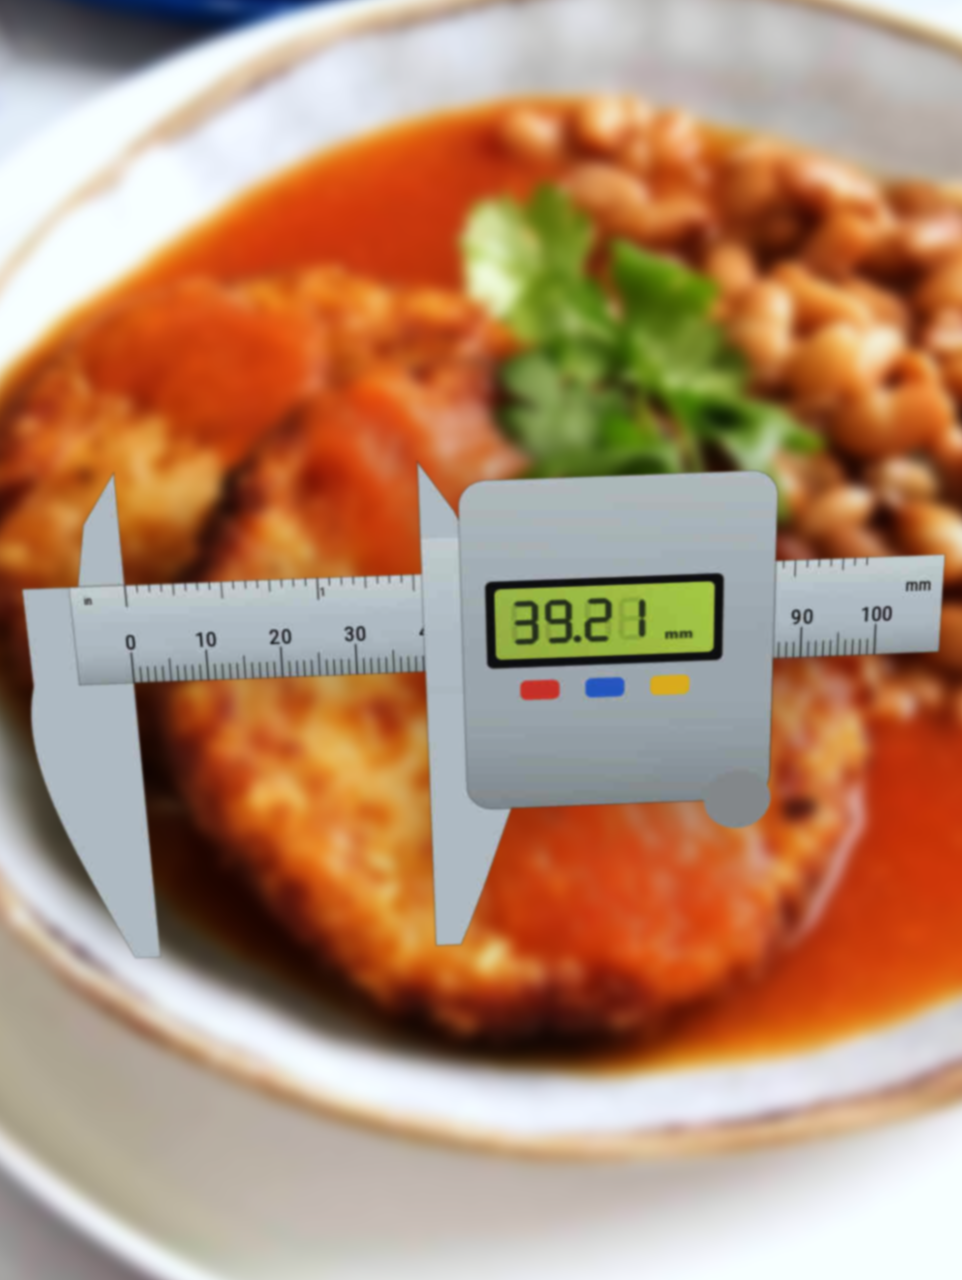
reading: 39.21
